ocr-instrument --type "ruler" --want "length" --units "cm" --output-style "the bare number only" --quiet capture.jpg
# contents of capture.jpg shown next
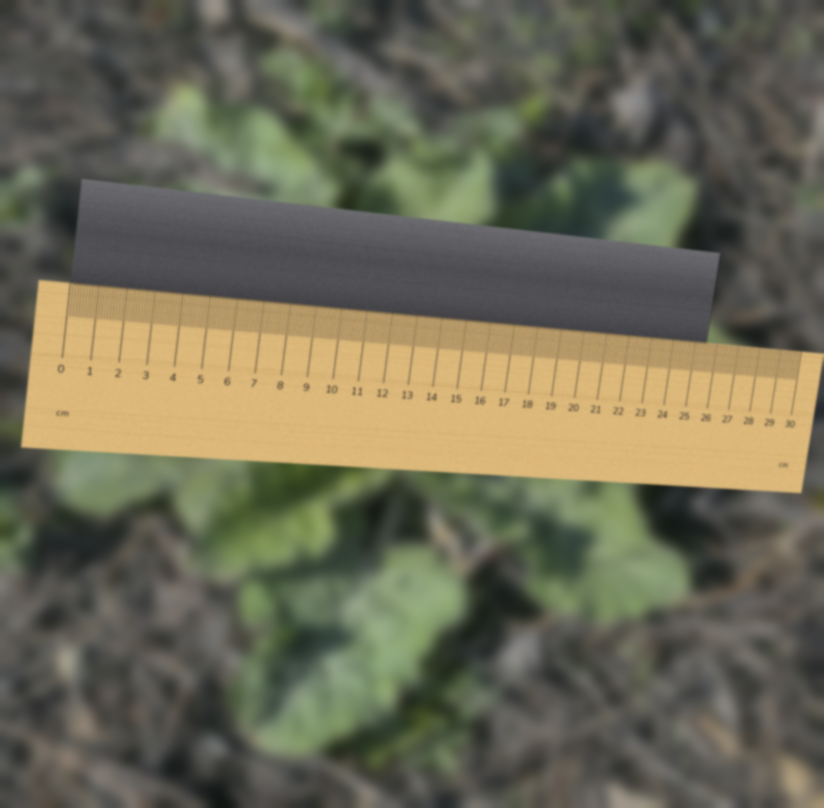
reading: 25.5
